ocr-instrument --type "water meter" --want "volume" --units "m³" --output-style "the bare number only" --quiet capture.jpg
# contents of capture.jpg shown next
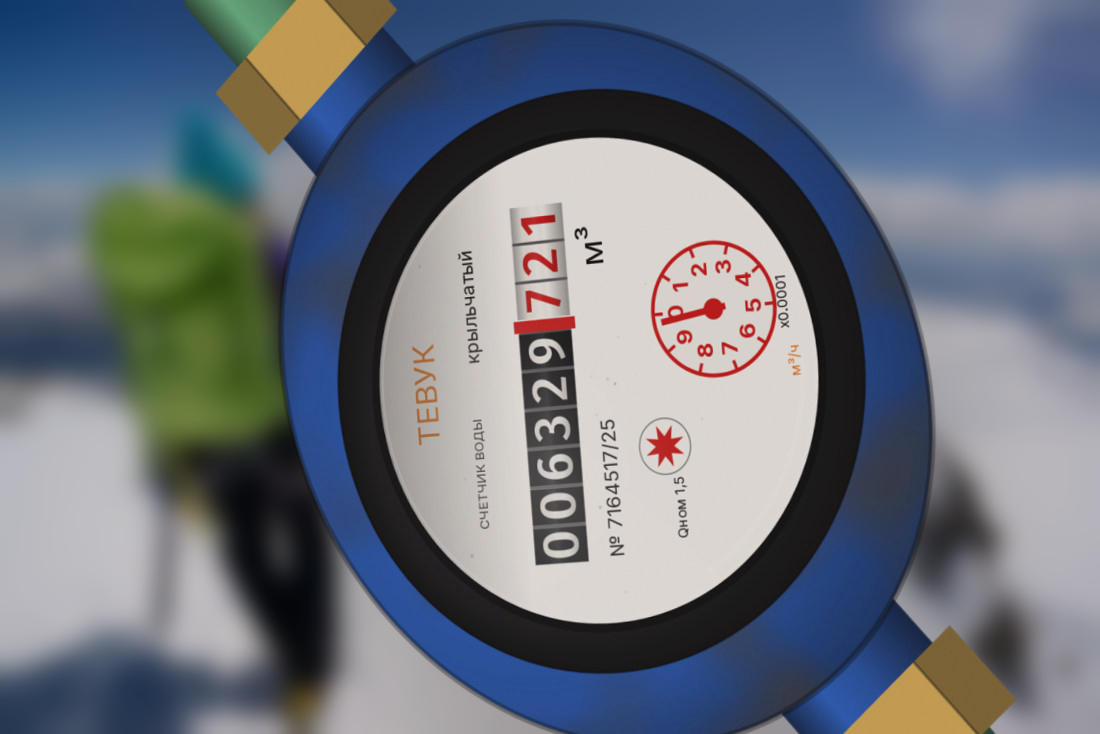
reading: 6329.7209
